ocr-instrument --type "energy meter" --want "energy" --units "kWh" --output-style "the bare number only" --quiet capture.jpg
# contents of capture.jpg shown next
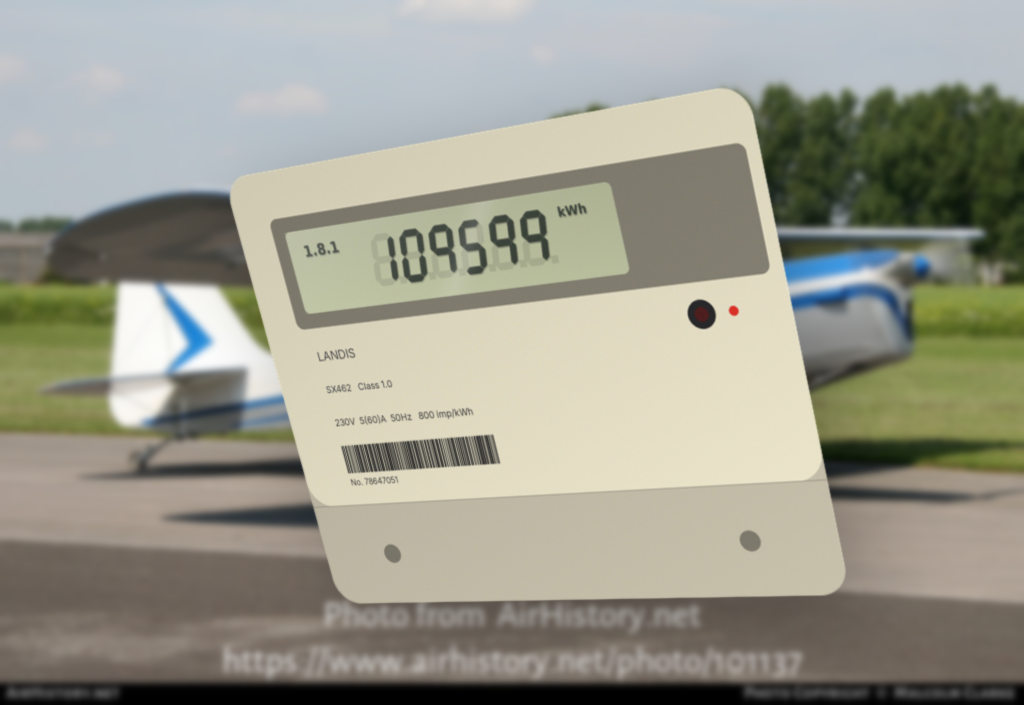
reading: 109599
